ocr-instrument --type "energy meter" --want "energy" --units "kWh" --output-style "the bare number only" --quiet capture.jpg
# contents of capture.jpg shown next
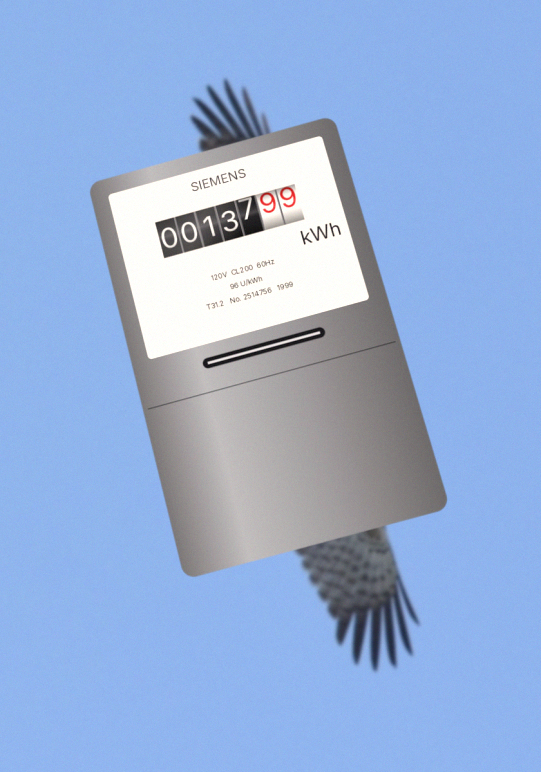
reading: 137.99
